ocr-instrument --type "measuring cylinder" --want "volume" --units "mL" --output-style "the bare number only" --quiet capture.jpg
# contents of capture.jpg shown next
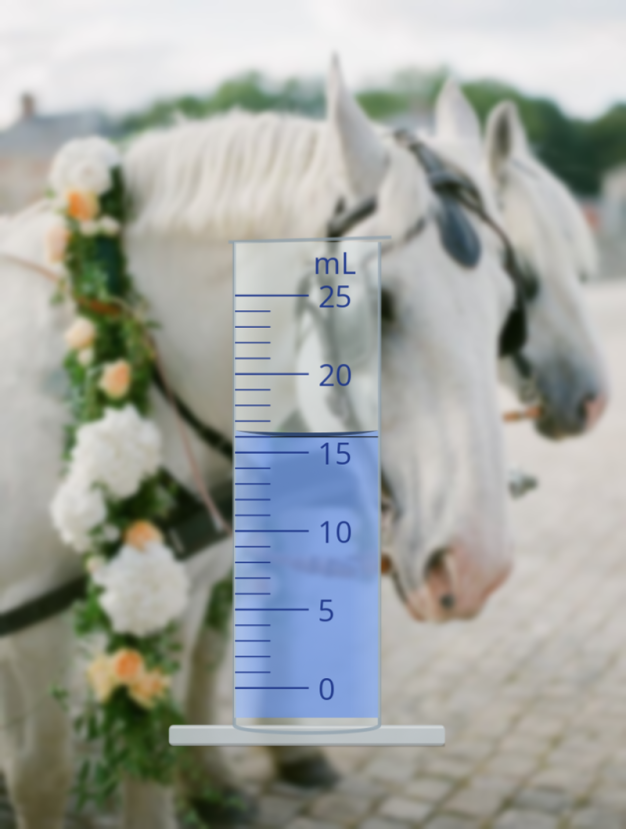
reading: 16
